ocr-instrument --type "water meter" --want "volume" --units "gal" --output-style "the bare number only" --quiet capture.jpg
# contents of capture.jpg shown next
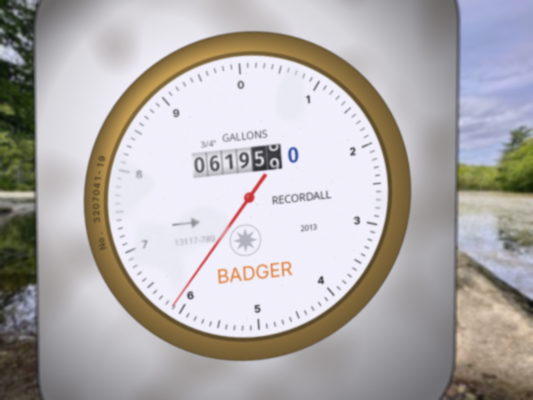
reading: 619586.1
